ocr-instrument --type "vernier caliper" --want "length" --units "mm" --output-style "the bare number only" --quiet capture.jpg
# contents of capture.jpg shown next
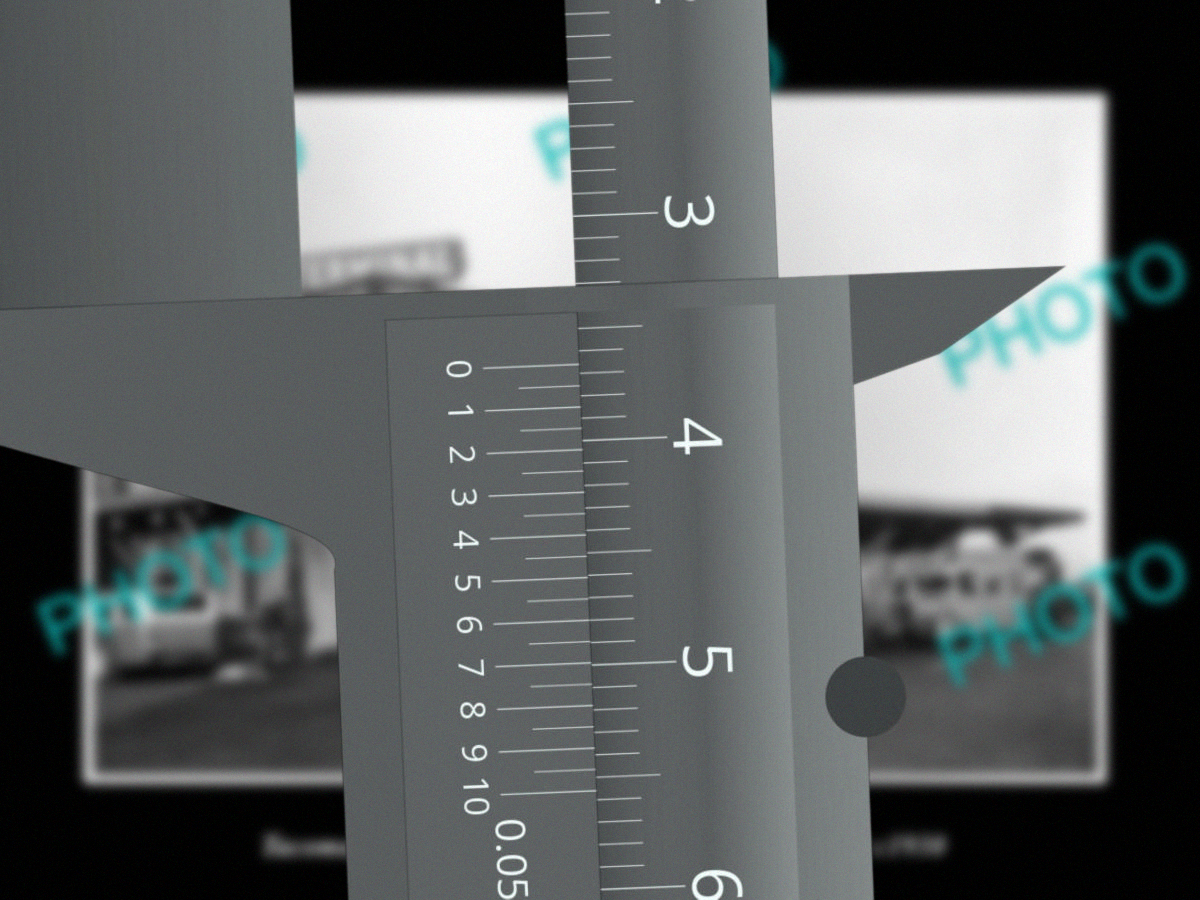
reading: 36.6
